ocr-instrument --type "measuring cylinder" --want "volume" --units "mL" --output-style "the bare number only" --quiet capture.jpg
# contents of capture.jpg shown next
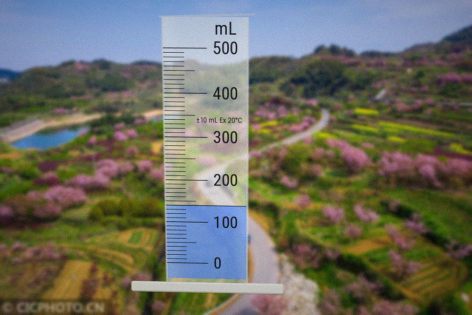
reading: 140
